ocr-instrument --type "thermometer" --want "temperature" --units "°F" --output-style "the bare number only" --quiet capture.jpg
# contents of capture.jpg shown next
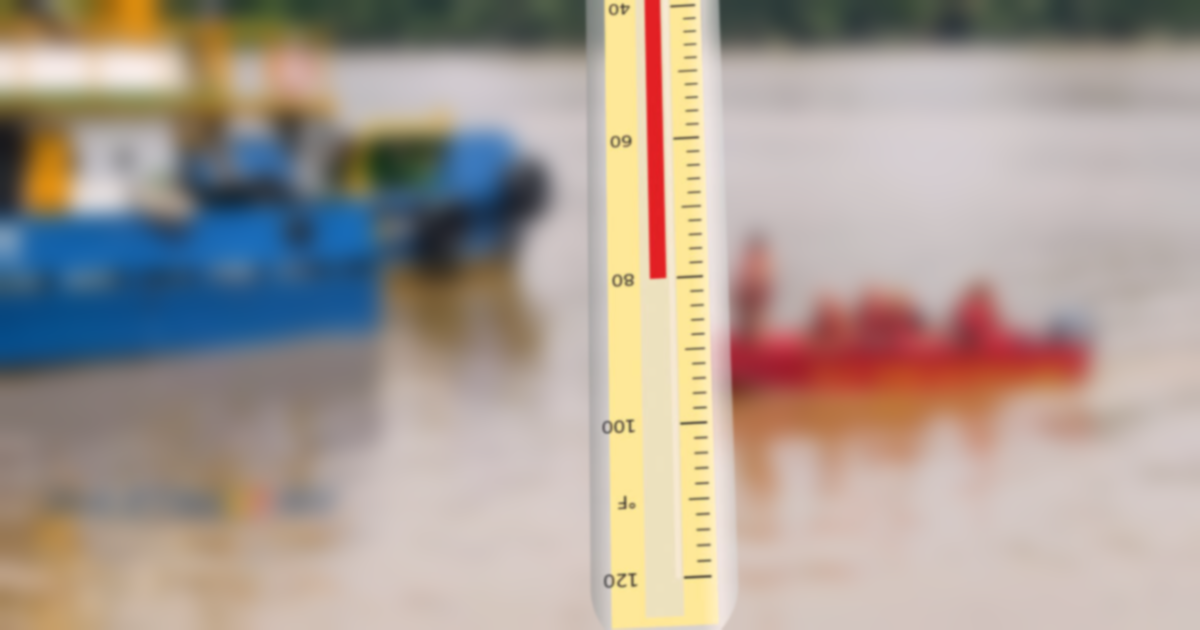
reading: 80
